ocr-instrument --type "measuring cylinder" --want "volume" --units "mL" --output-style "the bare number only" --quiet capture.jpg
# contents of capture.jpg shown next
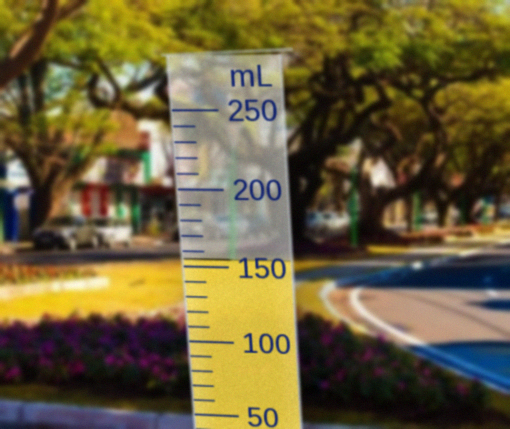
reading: 155
